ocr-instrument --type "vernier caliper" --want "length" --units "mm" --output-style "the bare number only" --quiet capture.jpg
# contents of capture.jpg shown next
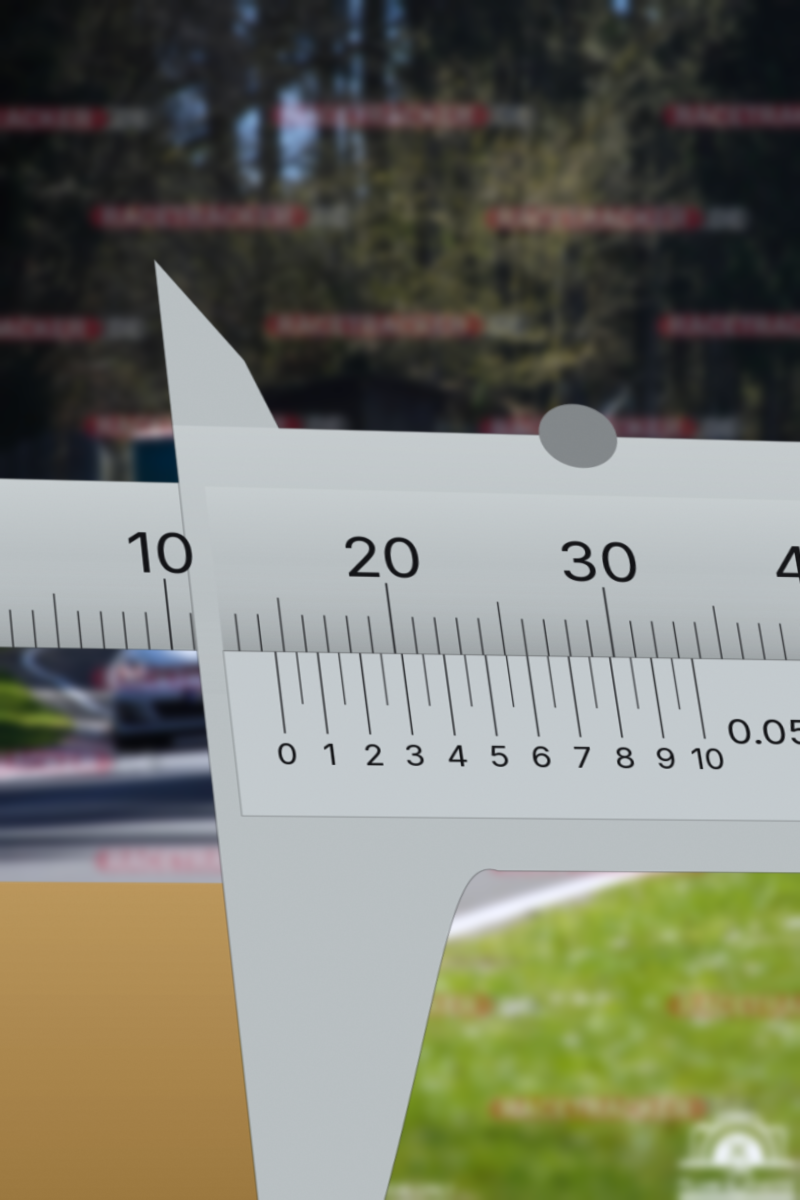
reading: 14.6
